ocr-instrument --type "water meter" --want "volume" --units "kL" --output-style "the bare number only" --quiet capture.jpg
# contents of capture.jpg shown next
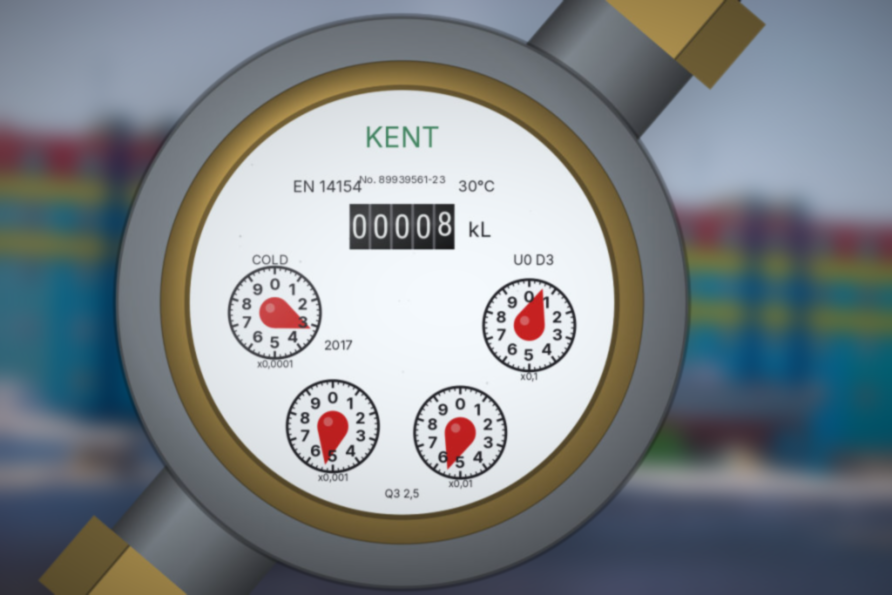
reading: 8.0553
